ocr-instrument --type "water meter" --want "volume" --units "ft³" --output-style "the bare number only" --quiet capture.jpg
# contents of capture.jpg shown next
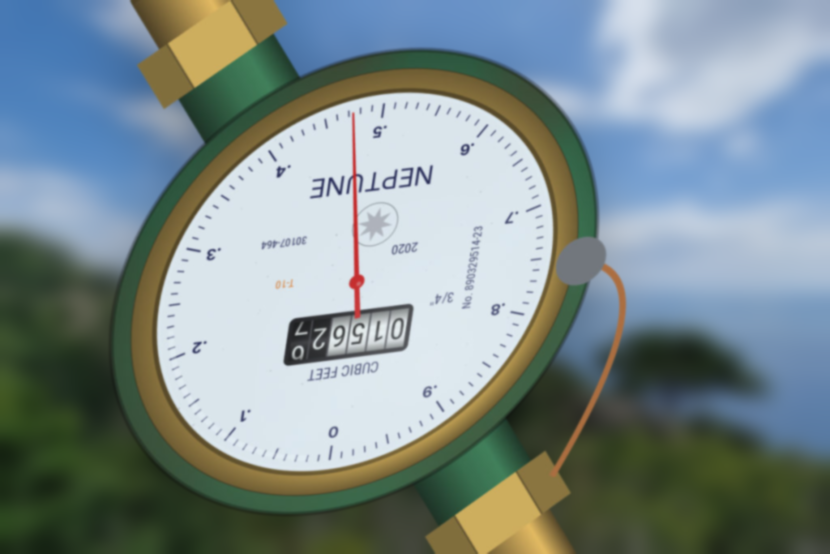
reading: 15626.47
